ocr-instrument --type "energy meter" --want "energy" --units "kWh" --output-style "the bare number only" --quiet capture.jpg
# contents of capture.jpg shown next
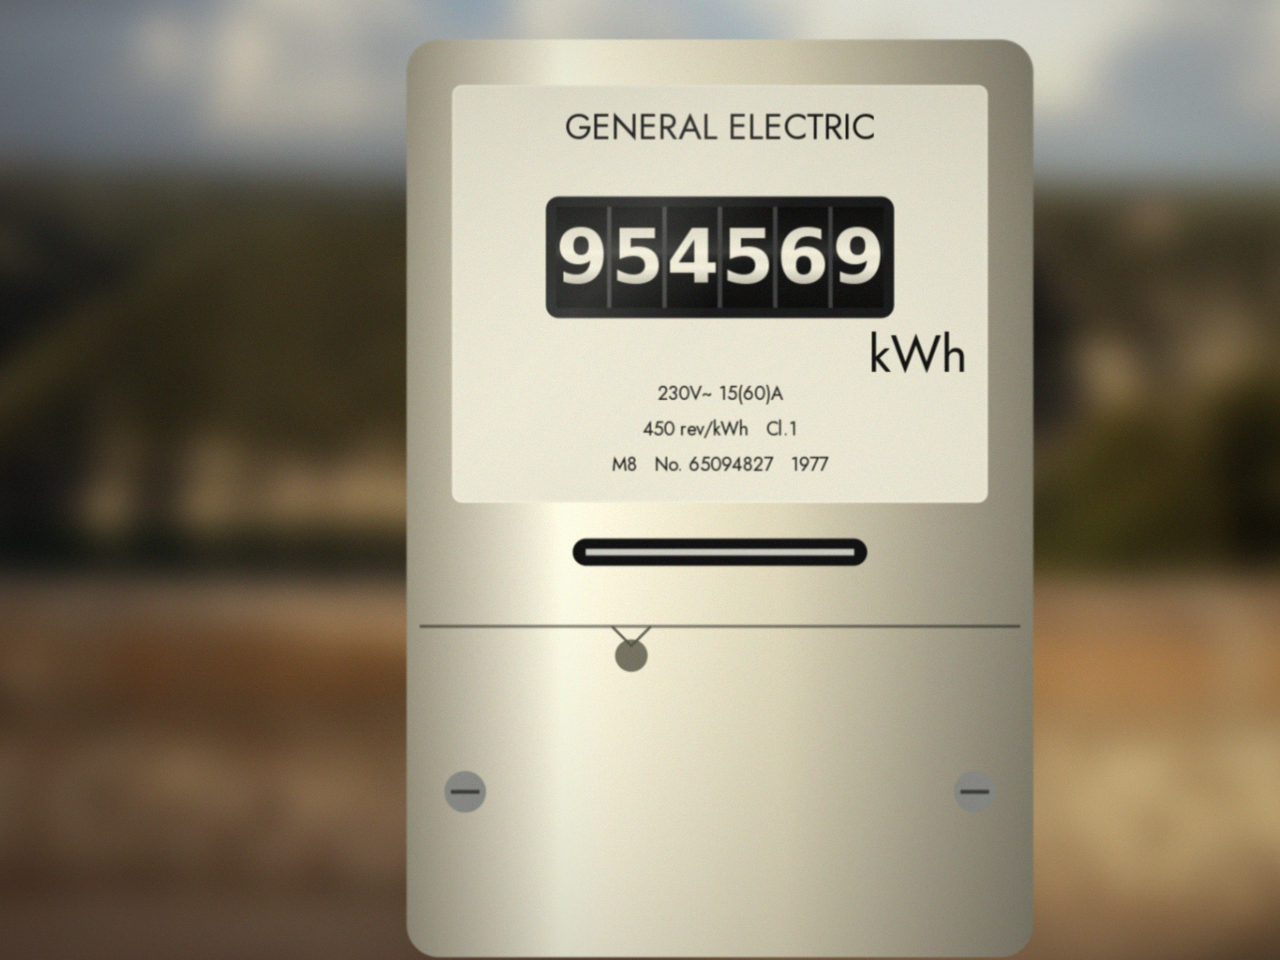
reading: 954569
